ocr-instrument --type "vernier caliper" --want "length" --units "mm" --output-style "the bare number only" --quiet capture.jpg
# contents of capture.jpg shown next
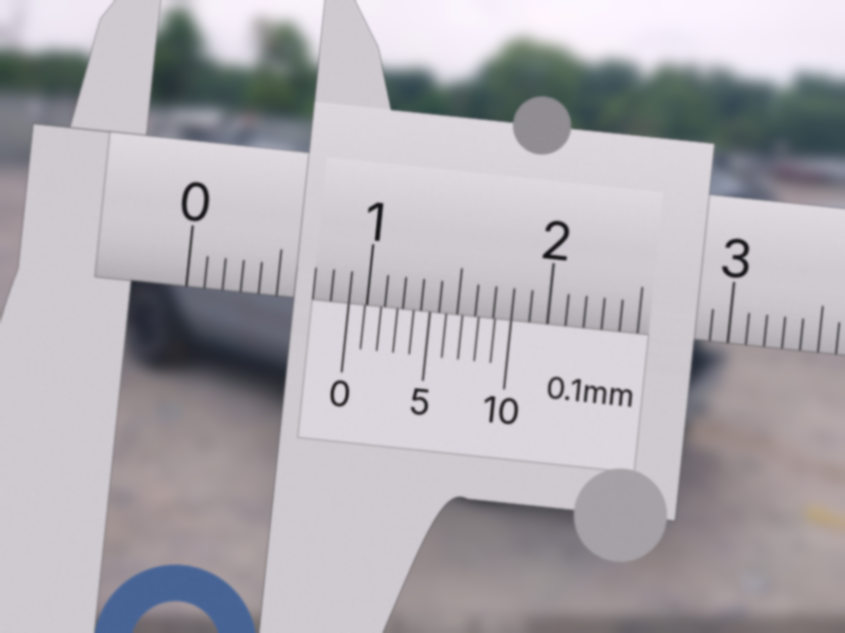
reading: 9.0
